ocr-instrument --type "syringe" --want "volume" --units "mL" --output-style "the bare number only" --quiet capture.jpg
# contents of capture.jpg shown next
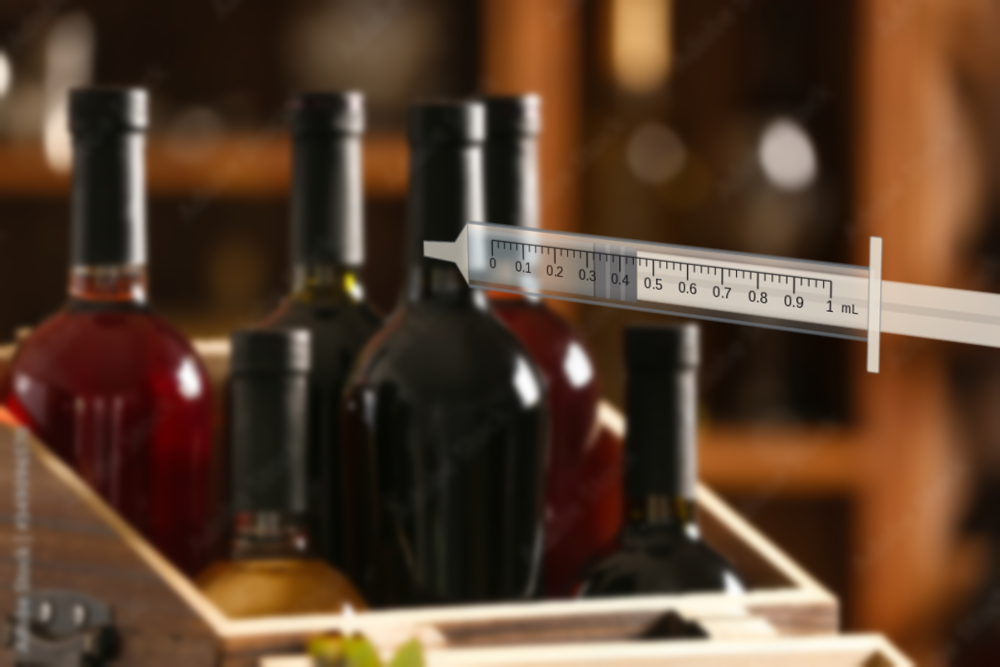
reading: 0.32
